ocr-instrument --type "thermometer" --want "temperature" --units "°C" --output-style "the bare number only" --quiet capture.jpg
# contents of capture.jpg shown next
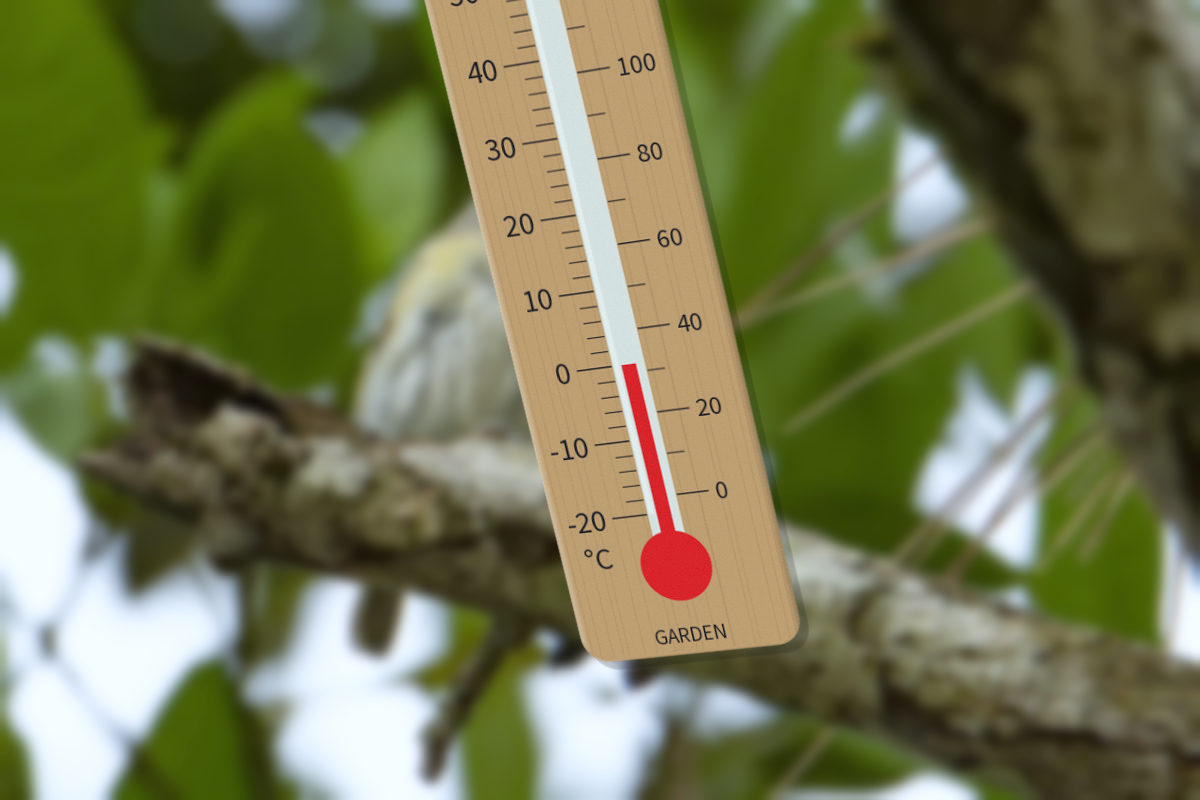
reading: 0
